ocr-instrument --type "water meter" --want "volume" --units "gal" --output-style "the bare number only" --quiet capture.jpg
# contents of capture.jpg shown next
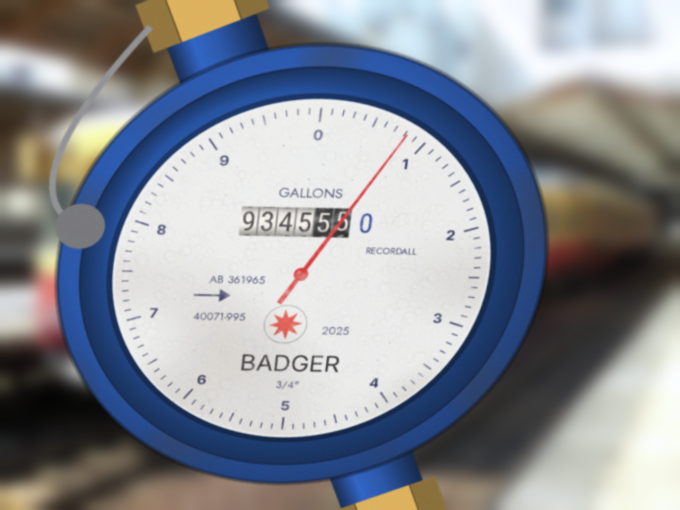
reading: 9345550.8
